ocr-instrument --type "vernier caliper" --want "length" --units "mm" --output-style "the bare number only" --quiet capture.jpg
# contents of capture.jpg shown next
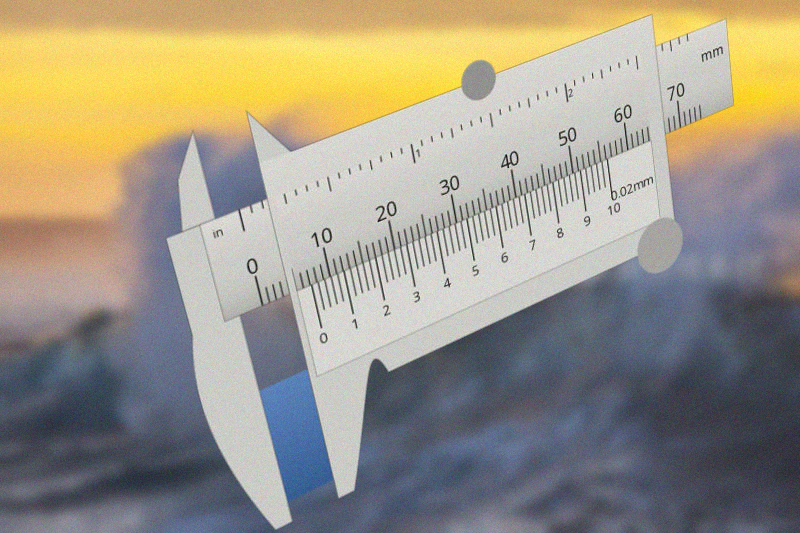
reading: 7.2
